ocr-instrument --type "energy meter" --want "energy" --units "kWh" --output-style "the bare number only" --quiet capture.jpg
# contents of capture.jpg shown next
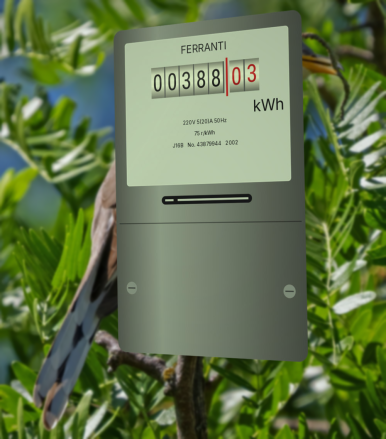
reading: 388.03
